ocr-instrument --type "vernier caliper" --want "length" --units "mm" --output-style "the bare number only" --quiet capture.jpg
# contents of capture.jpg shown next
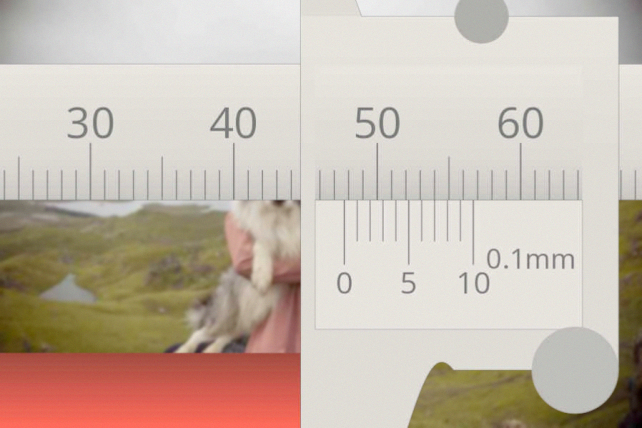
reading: 47.7
